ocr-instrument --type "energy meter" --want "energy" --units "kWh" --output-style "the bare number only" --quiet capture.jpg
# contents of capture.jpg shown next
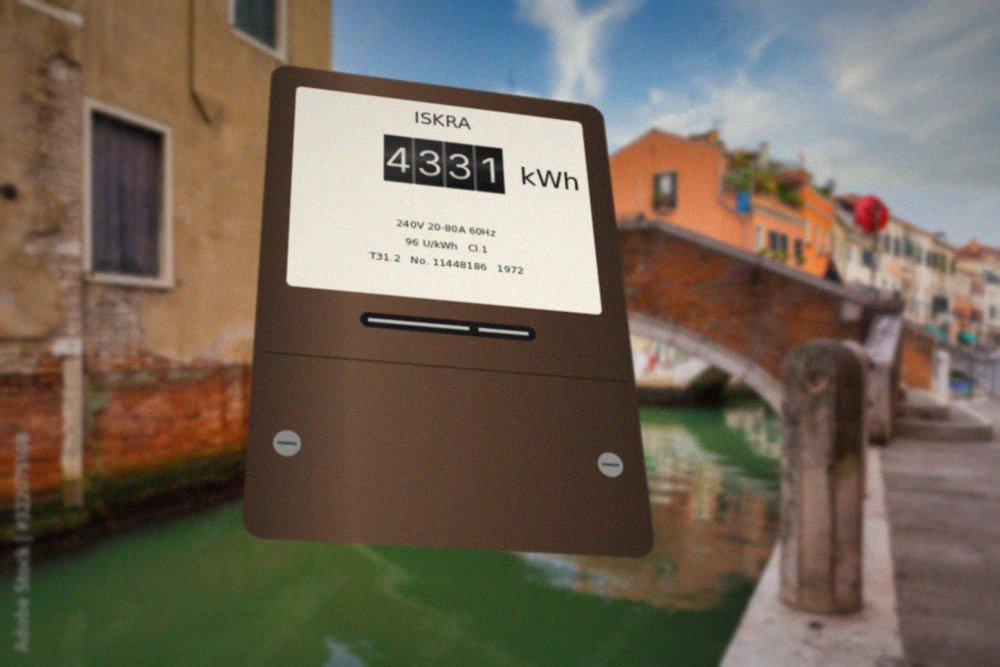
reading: 4331
